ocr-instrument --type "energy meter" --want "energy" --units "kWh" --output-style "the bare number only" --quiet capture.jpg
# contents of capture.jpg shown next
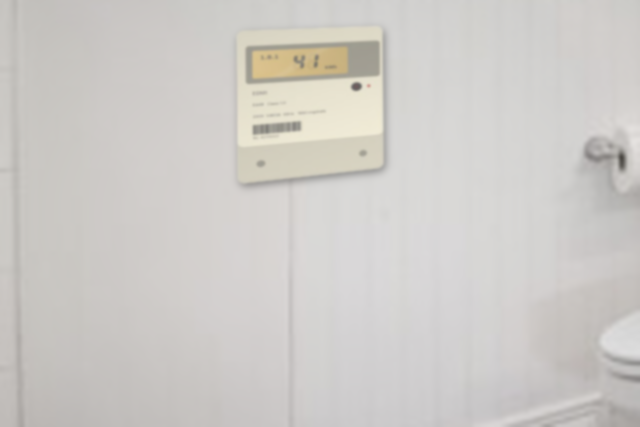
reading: 41
